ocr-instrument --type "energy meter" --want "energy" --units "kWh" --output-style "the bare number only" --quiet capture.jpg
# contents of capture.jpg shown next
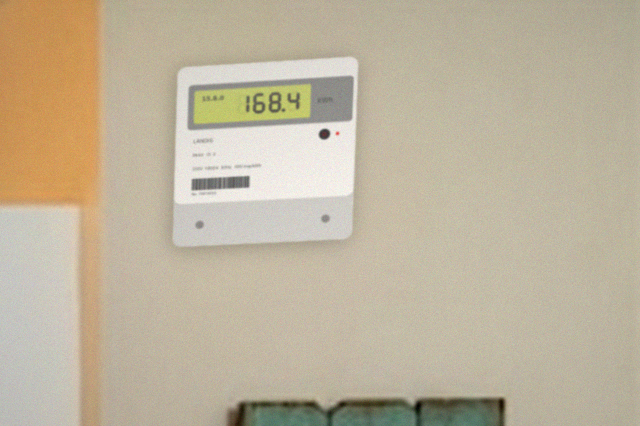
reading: 168.4
